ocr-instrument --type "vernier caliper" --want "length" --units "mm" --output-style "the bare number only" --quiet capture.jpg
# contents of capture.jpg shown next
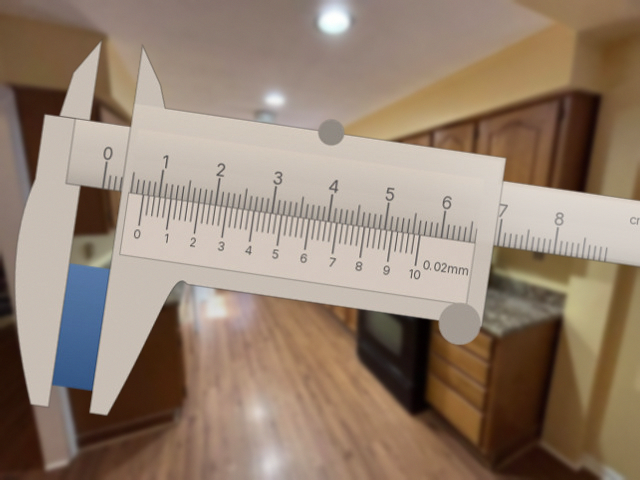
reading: 7.2
